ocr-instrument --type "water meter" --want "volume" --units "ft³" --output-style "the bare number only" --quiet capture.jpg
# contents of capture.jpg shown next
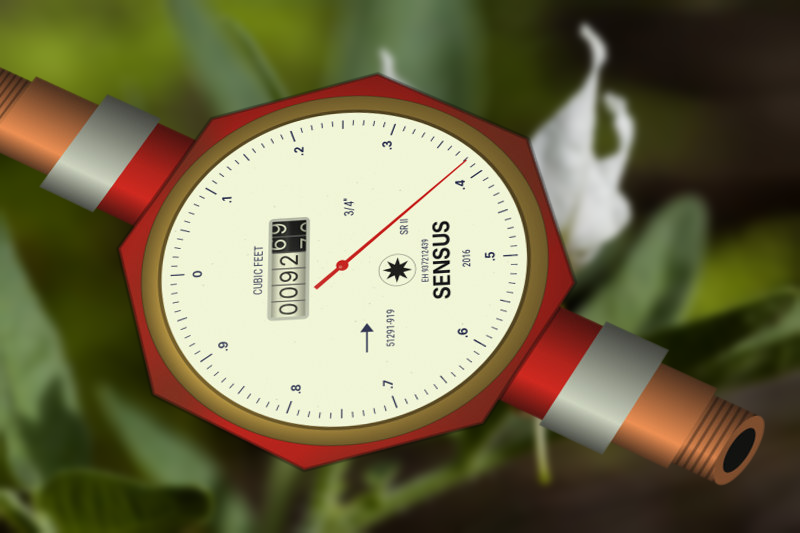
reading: 9269.38
